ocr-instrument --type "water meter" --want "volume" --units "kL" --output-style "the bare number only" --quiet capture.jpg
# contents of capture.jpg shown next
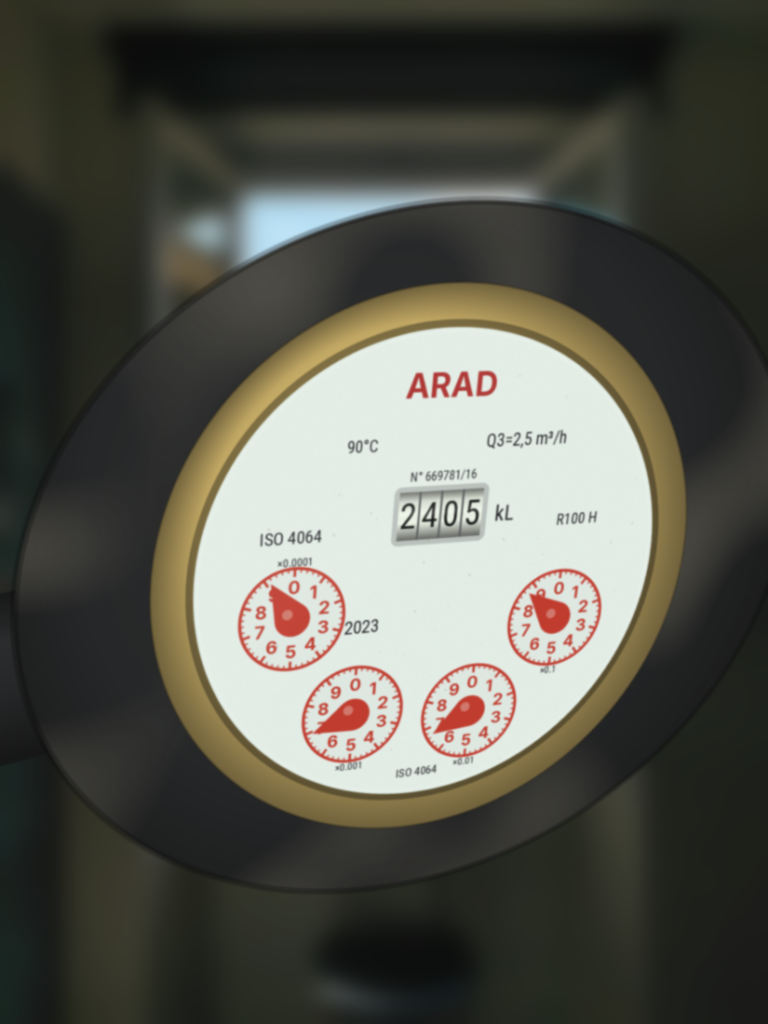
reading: 2405.8669
